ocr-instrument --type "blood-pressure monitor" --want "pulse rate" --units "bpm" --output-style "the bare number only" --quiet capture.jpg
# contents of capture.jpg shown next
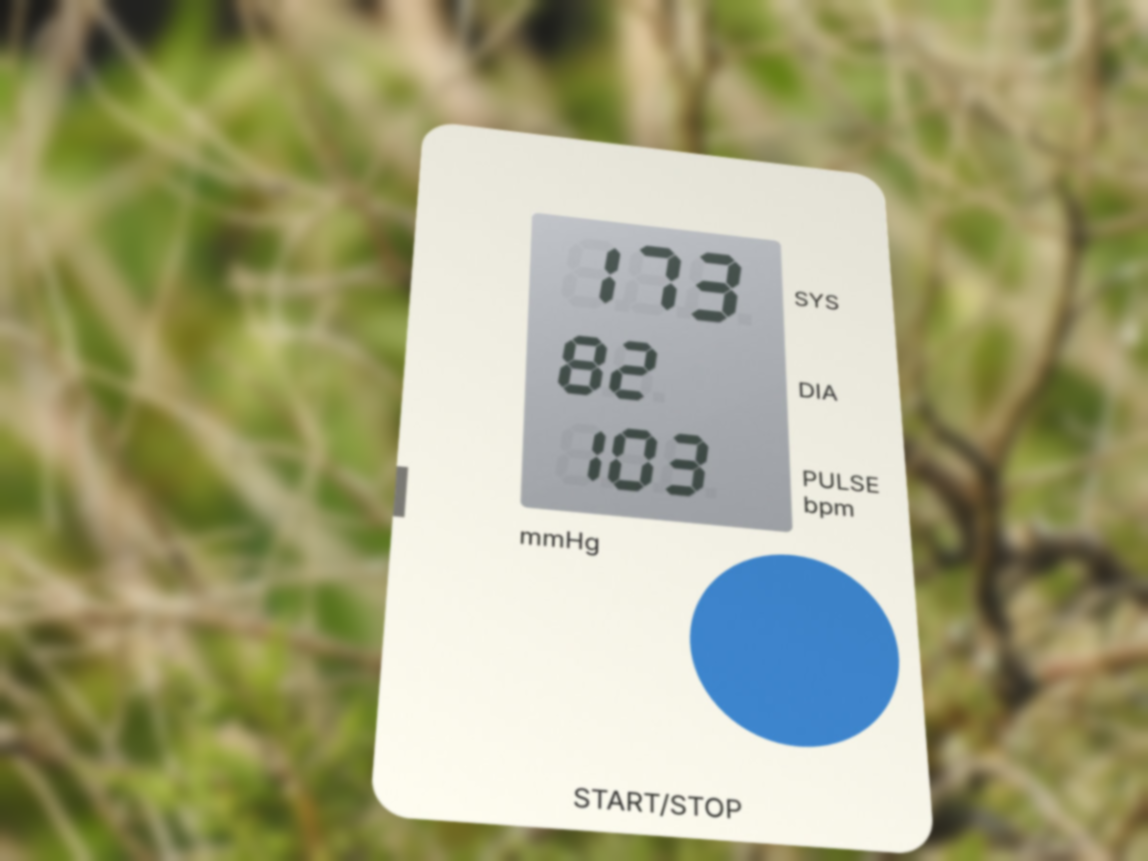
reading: 103
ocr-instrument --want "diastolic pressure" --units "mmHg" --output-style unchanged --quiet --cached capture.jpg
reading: 82
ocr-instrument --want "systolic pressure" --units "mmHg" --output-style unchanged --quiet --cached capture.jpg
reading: 173
